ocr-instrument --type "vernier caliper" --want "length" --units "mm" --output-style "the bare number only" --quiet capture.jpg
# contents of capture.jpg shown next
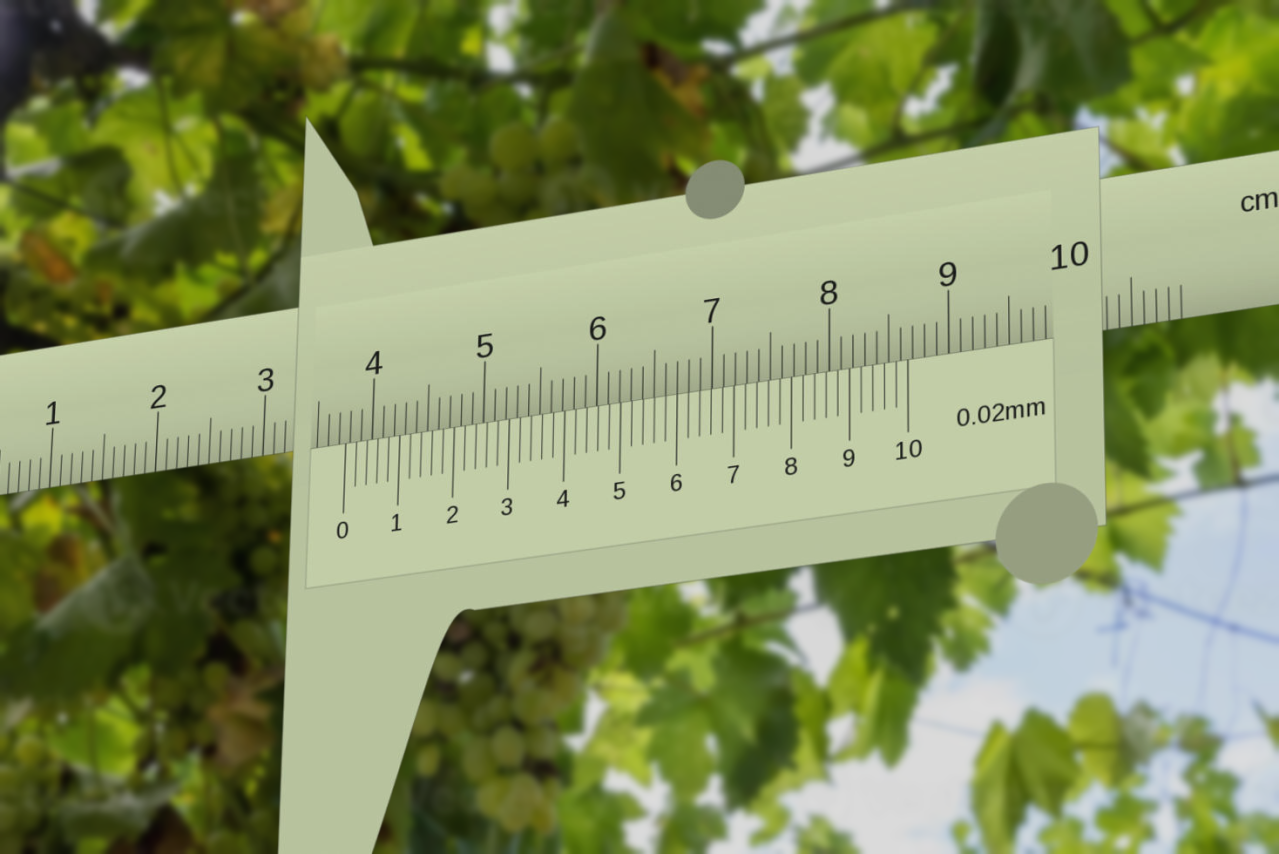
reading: 37.6
